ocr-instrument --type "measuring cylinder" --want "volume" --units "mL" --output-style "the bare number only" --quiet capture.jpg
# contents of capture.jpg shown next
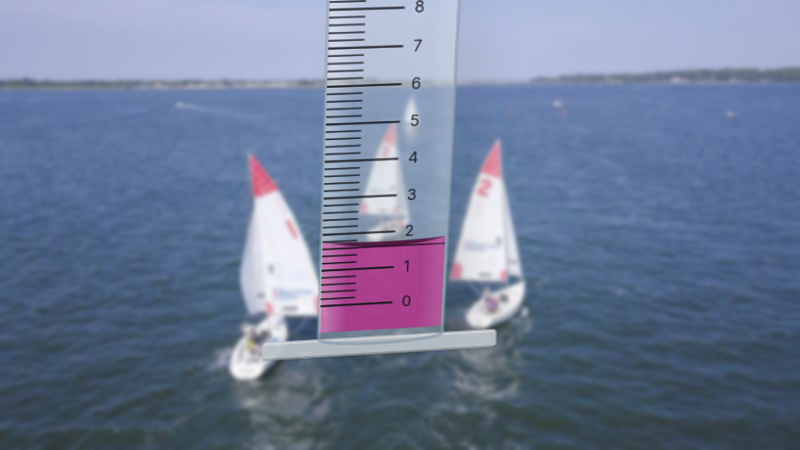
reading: 1.6
